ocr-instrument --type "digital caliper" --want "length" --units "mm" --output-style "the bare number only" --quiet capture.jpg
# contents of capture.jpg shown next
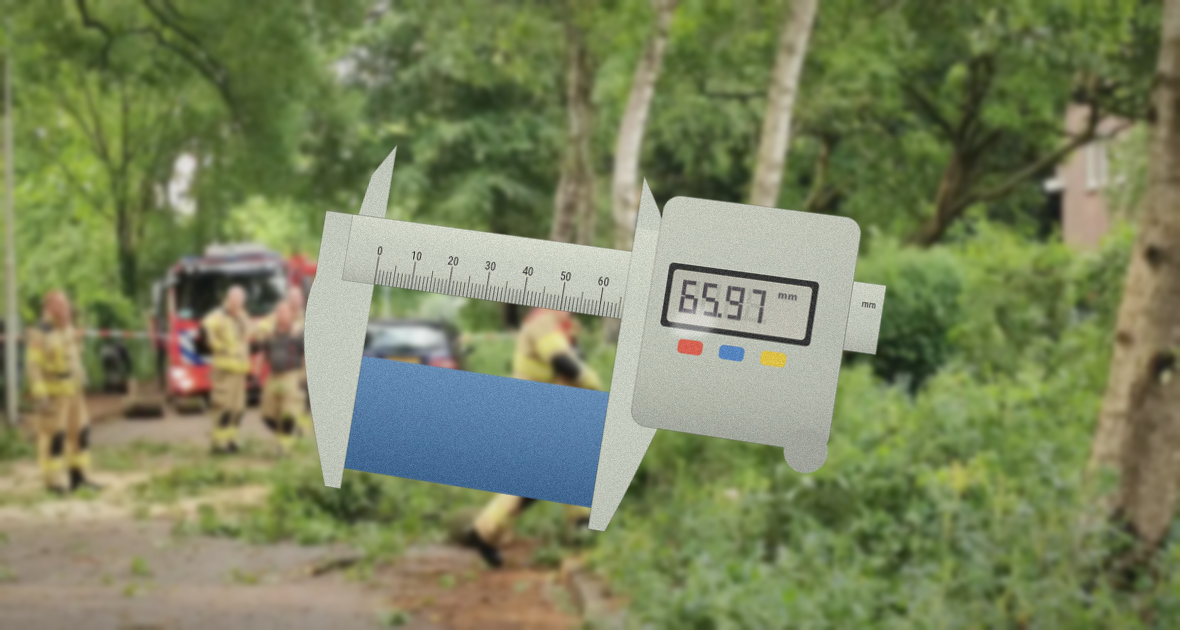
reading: 65.97
